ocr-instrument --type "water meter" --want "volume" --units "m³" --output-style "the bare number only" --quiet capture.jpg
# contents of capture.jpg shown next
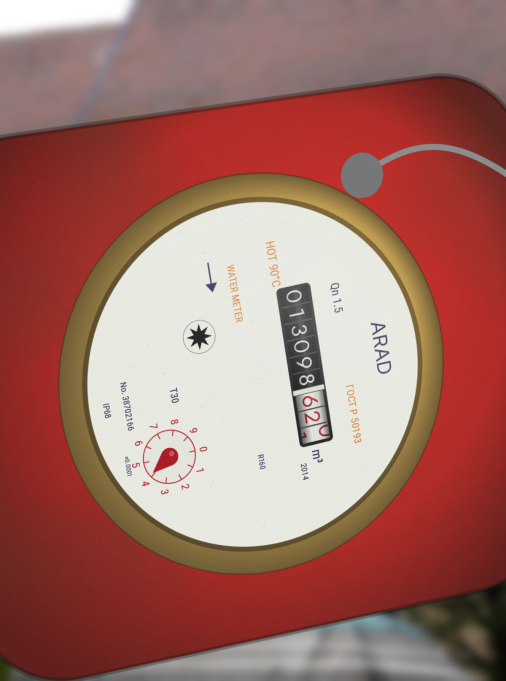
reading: 13098.6204
